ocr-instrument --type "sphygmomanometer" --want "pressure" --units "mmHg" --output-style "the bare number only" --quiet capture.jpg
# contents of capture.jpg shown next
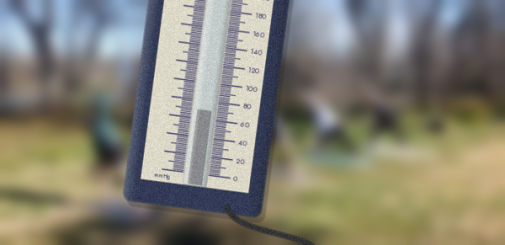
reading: 70
